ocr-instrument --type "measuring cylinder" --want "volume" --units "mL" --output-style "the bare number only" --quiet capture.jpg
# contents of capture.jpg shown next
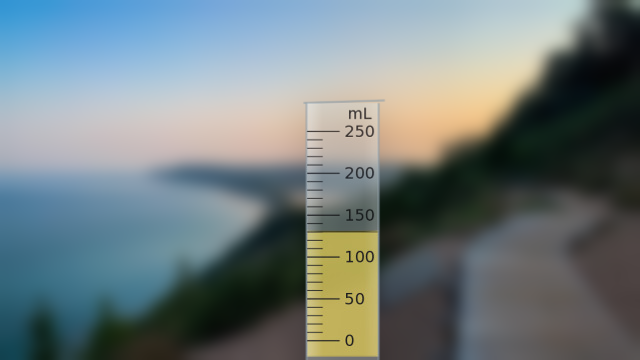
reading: 130
